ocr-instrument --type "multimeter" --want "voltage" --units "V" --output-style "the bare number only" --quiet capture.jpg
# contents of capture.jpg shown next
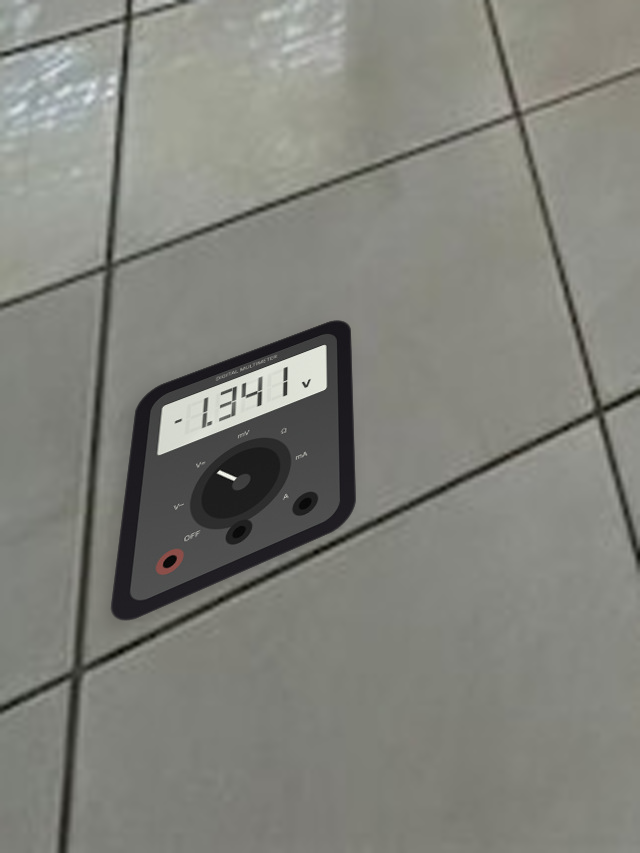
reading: -1.341
